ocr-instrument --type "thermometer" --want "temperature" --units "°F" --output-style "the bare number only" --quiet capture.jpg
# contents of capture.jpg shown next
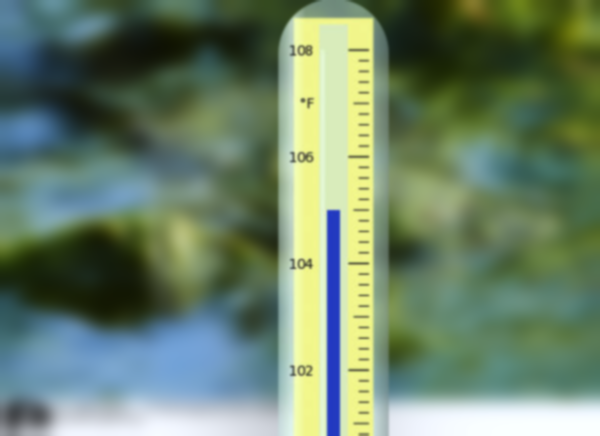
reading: 105
